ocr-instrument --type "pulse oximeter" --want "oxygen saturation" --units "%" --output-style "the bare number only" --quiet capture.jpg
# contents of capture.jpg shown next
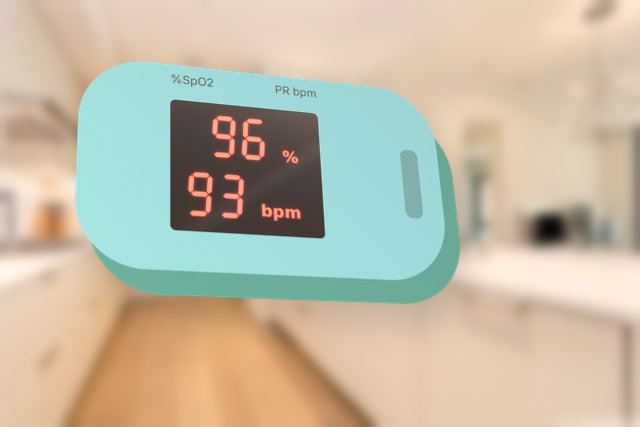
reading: 96
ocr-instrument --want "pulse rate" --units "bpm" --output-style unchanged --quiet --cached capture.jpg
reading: 93
